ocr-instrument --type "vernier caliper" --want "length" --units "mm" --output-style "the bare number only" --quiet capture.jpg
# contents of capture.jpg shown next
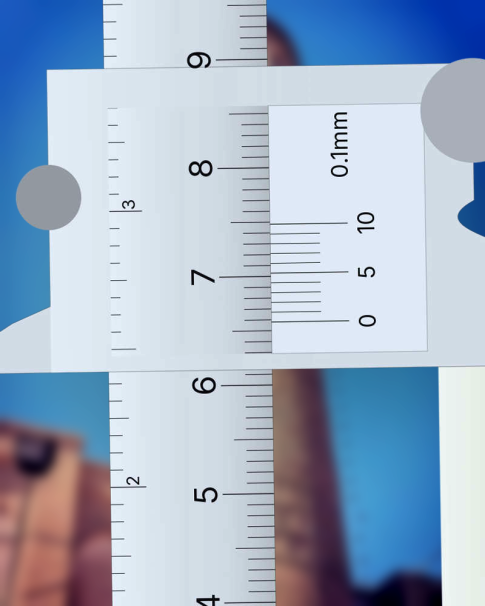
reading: 65.8
